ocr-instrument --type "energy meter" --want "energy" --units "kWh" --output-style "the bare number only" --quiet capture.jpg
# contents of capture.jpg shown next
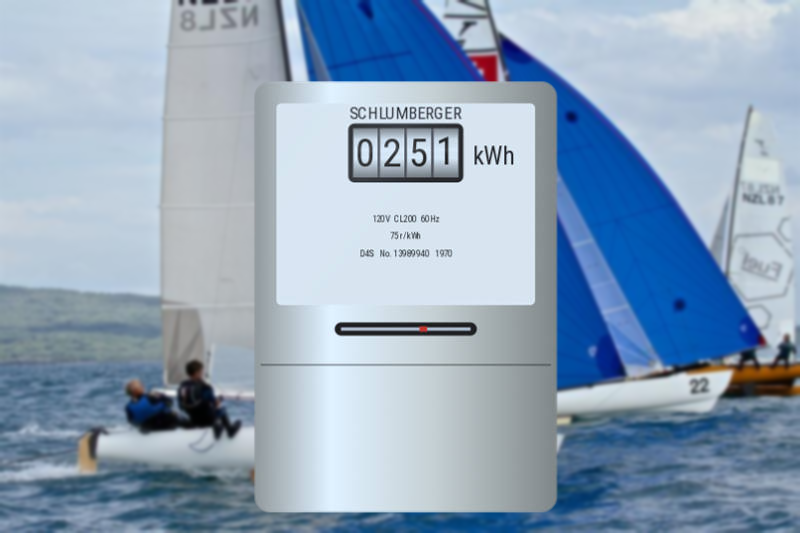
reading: 251
